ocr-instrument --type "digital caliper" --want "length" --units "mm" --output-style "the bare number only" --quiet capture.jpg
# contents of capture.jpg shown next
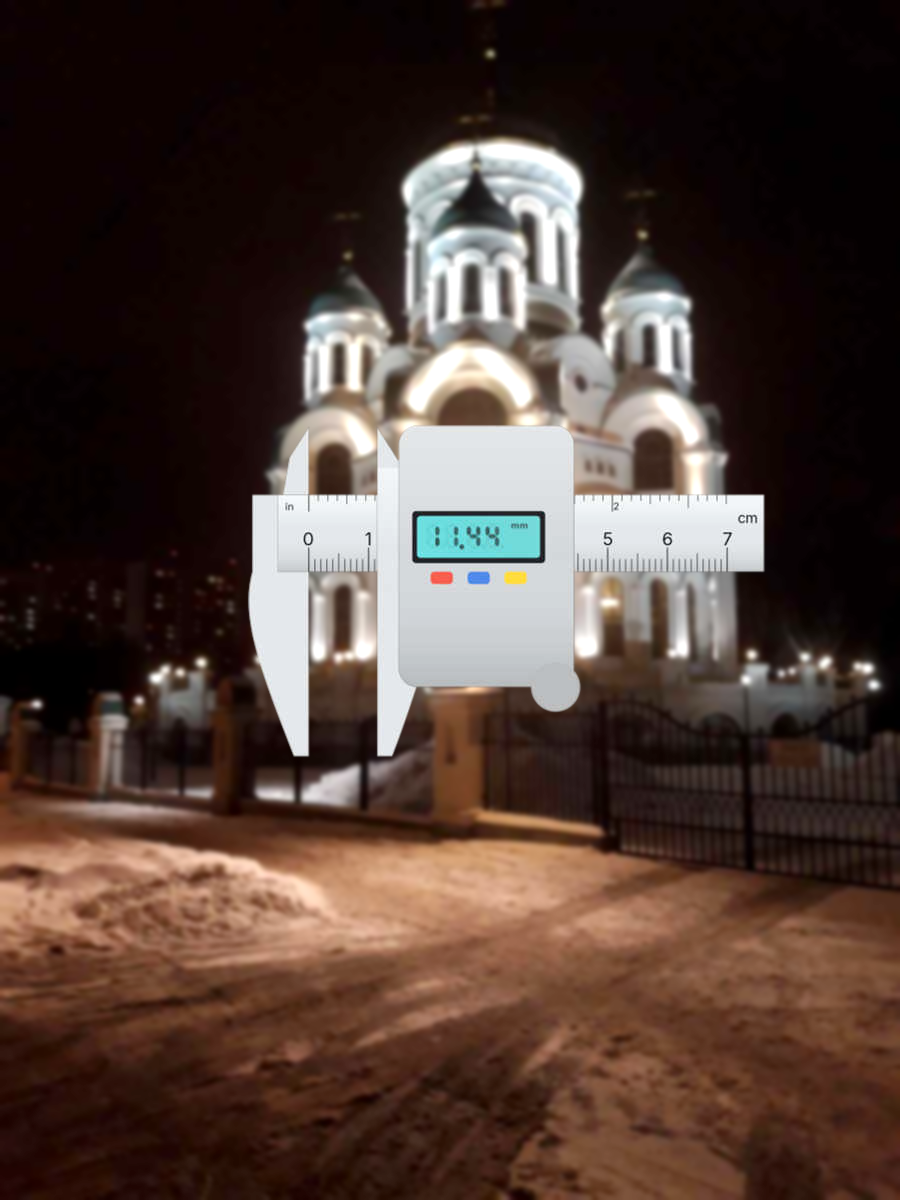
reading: 11.44
